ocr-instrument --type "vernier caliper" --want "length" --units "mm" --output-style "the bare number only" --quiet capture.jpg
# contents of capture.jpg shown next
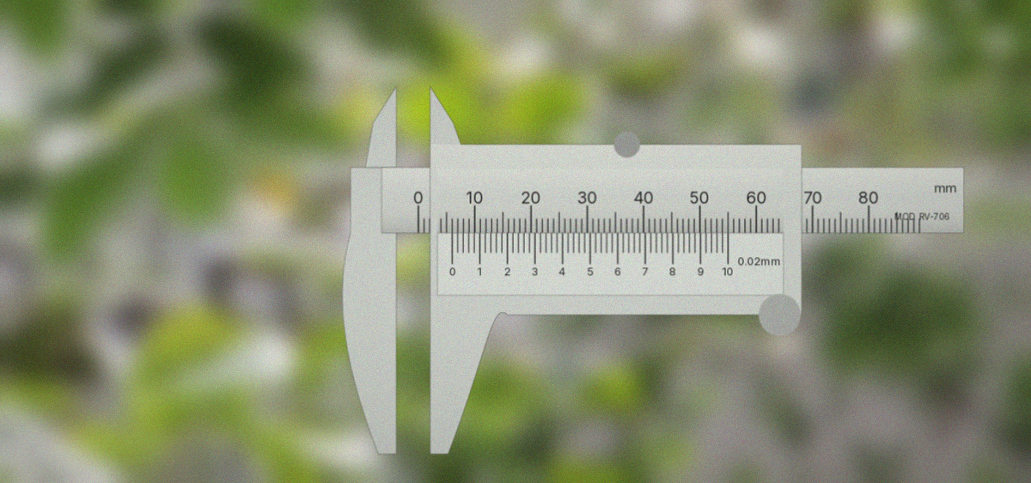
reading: 6.0
